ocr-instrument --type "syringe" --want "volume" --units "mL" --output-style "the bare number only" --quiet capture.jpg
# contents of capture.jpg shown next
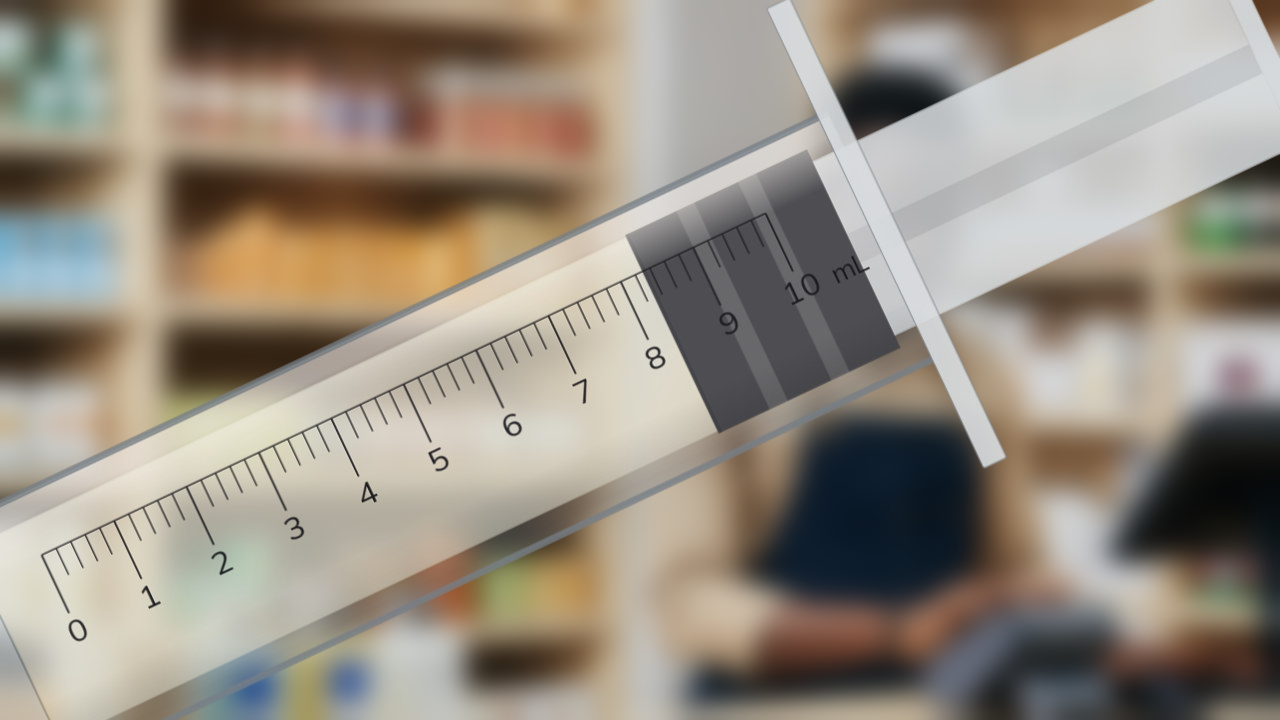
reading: 8.3
